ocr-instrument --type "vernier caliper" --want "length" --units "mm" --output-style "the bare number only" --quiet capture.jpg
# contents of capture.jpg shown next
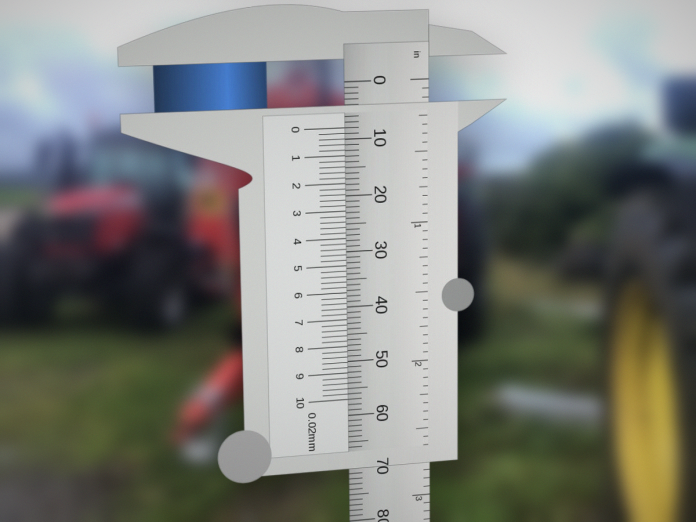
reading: 8.0
